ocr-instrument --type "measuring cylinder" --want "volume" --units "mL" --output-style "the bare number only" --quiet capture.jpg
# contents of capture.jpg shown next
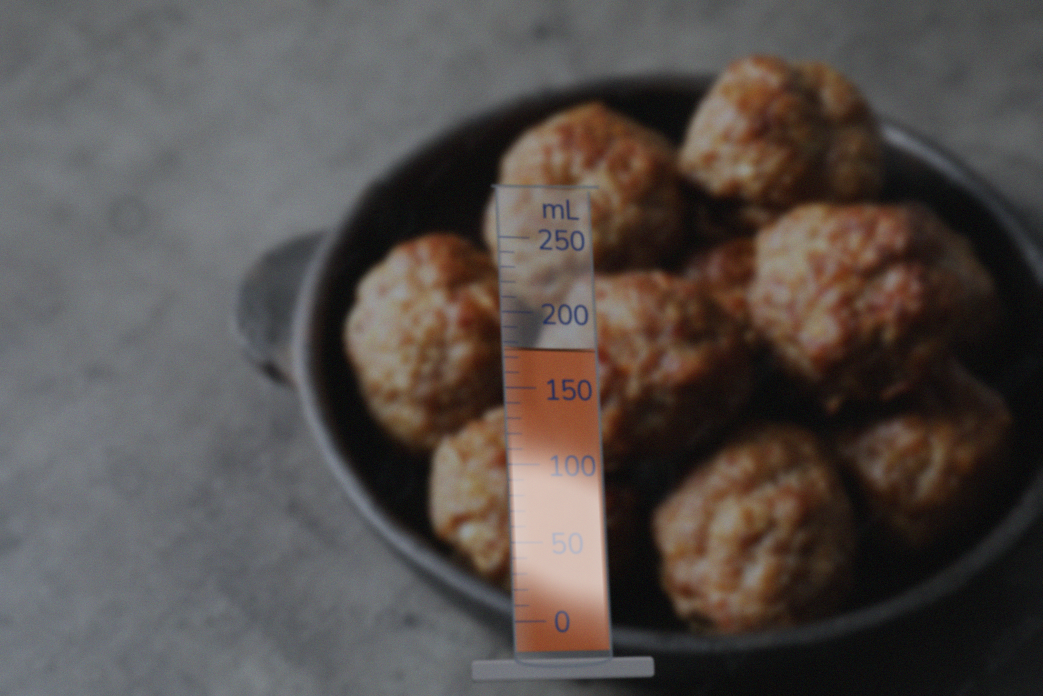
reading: 175
